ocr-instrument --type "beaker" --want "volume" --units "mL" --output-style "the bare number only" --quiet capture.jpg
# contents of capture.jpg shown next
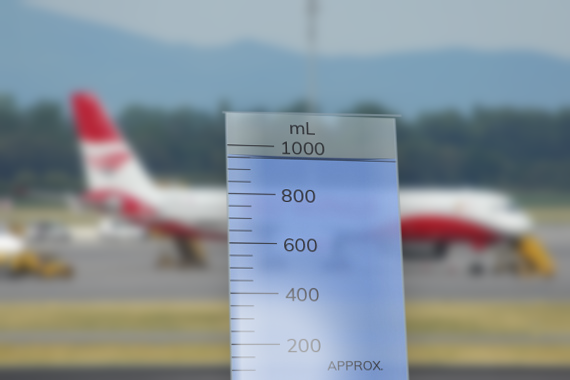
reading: 950
